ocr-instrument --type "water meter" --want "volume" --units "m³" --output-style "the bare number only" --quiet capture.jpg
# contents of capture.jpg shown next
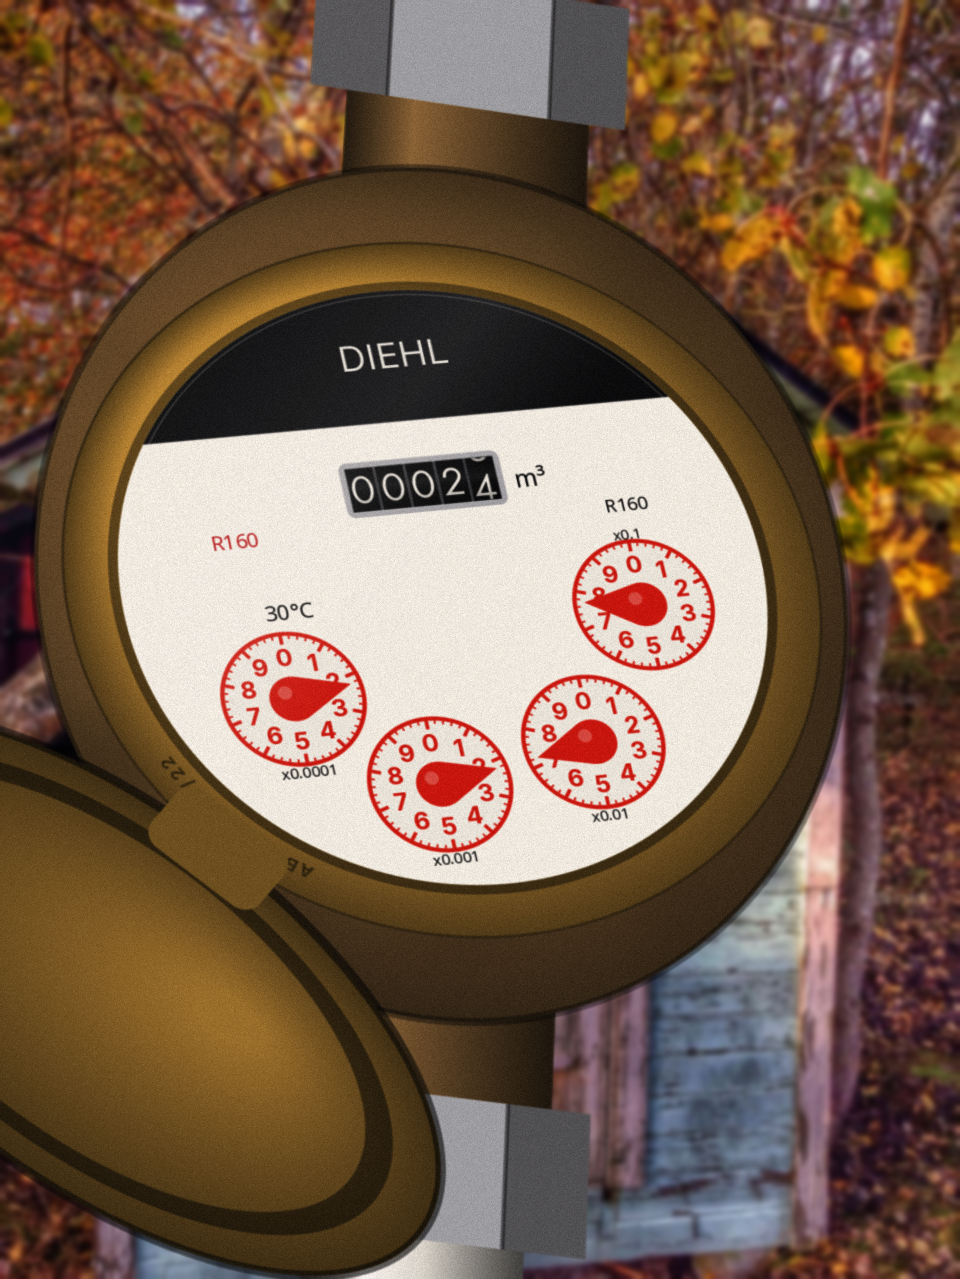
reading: 23.7722
